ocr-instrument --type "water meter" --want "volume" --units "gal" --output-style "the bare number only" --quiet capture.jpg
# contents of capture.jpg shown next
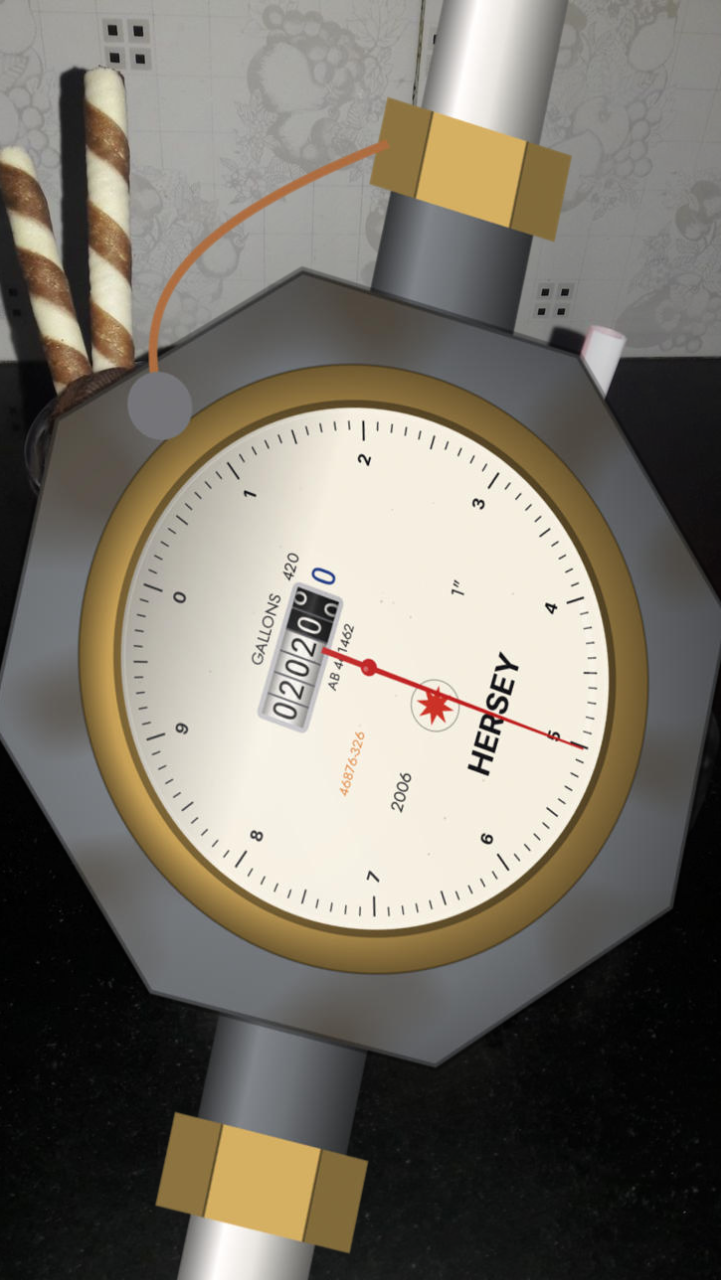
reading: 202085.0
